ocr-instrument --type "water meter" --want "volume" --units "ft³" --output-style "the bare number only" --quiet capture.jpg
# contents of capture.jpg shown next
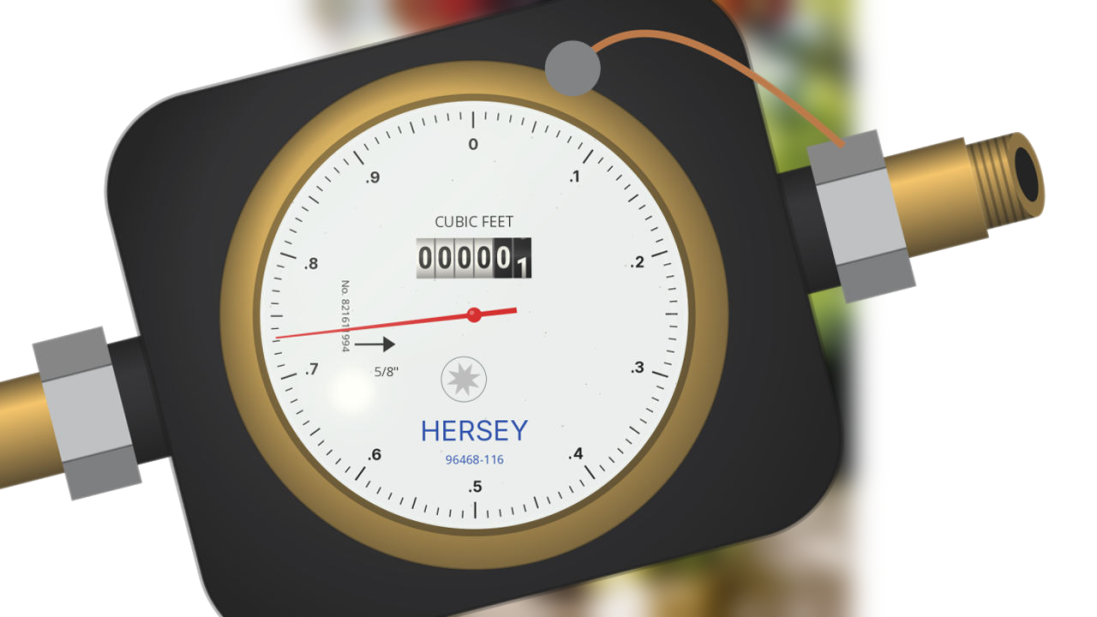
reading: 0.73
